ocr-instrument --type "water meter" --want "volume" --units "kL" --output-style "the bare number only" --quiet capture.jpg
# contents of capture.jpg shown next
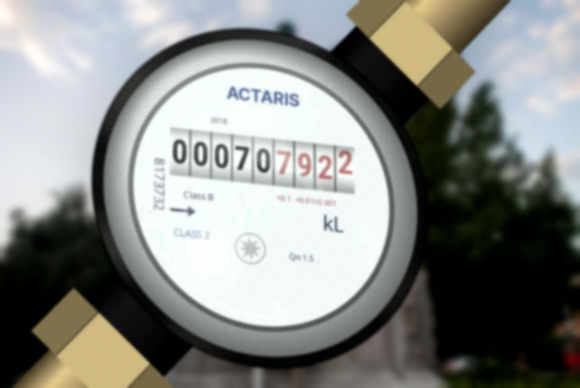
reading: 70.7922
